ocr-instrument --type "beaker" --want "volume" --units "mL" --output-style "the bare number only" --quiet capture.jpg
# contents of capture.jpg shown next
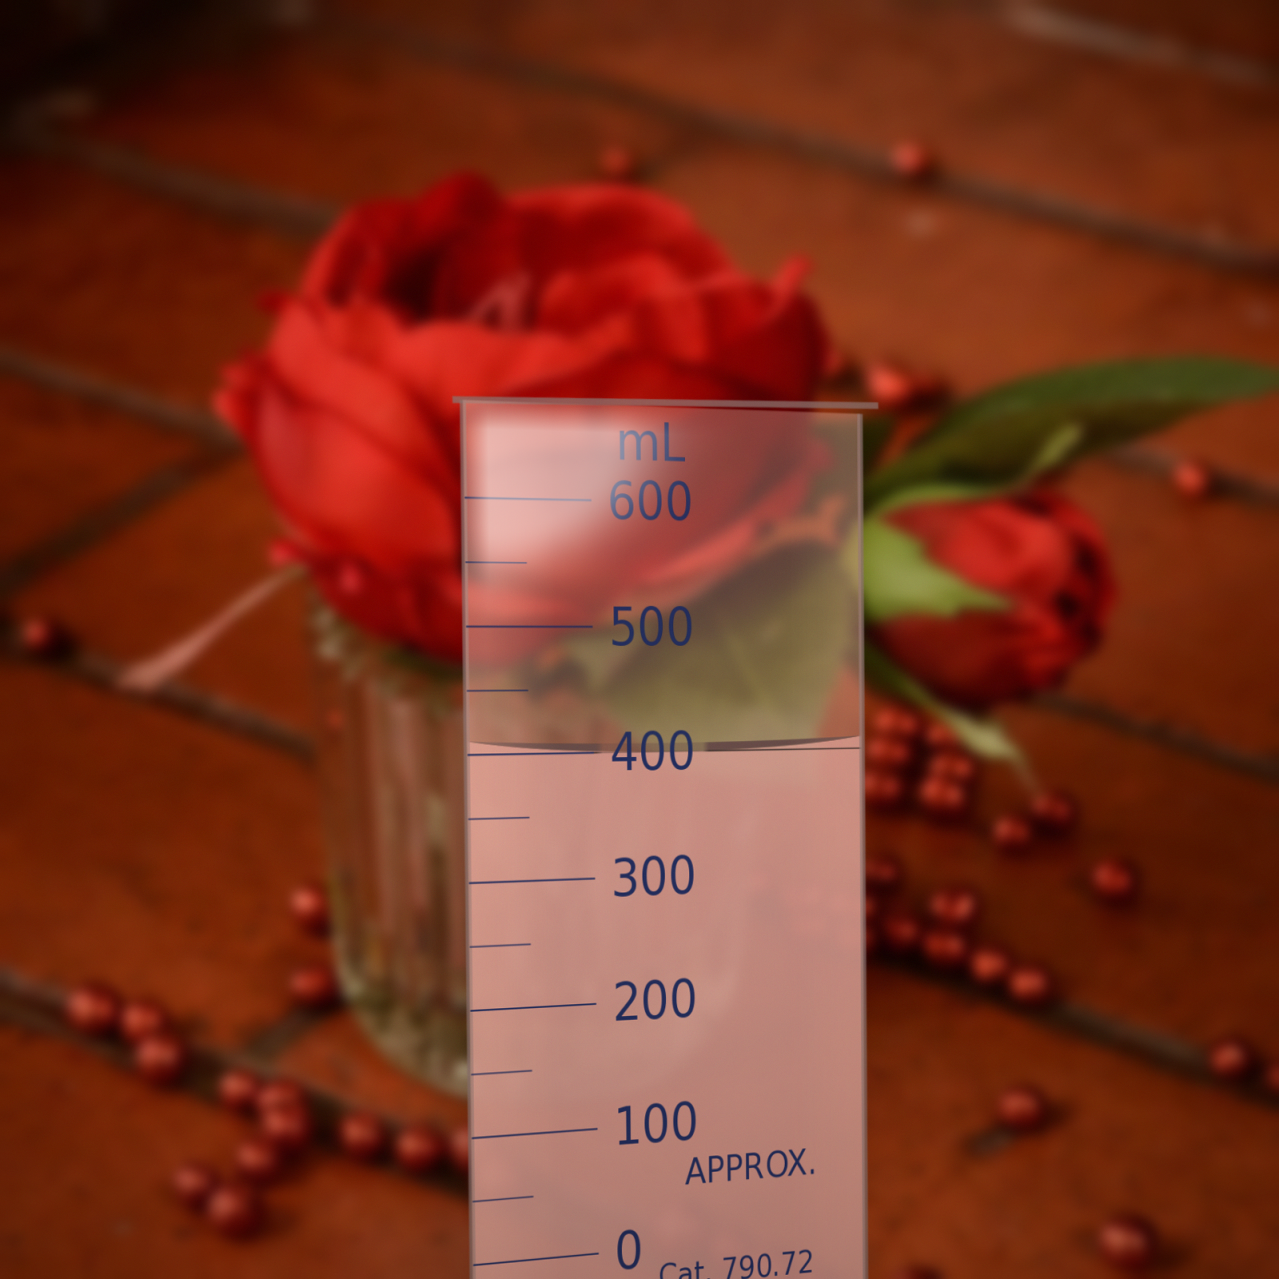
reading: 400
